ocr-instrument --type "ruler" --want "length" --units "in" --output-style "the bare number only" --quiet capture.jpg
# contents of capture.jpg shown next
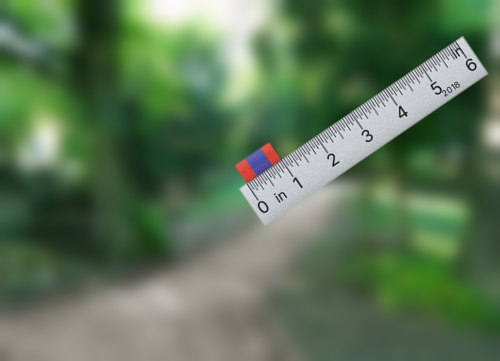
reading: 1
